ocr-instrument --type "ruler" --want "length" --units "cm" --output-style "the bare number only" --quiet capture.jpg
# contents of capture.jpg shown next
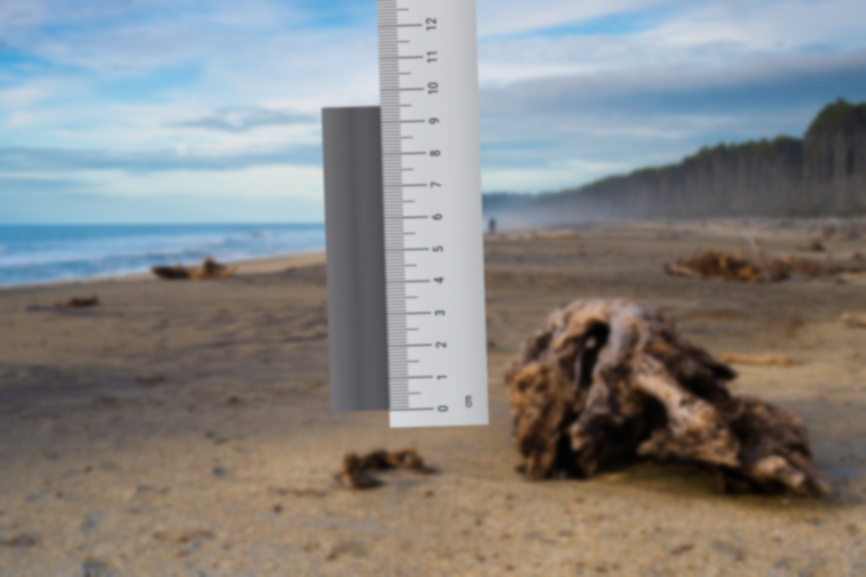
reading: 9.5
